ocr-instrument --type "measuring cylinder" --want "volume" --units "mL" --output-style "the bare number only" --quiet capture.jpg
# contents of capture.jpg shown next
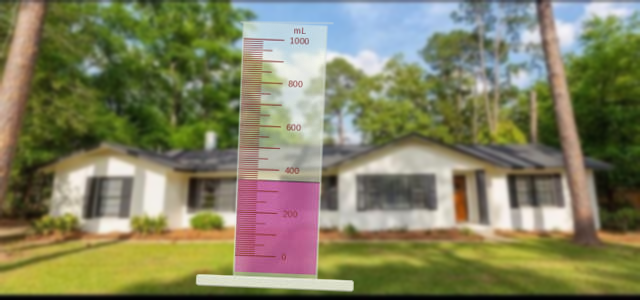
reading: 350
